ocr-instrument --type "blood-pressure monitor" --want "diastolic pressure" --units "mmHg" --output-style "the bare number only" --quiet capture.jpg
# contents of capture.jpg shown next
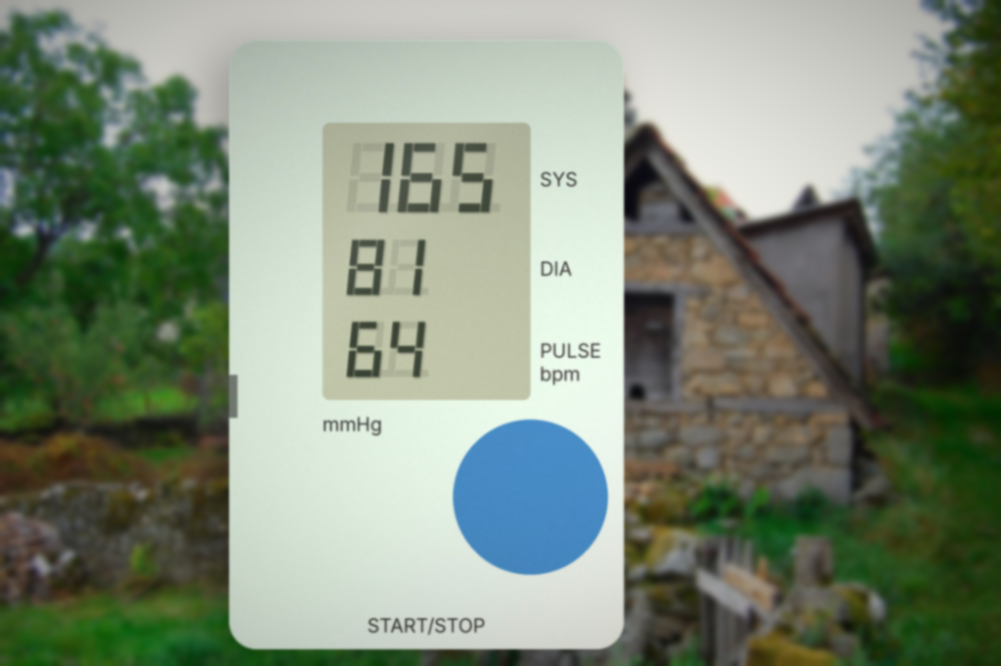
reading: 81
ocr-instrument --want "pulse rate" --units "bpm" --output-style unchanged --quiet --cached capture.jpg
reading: 64
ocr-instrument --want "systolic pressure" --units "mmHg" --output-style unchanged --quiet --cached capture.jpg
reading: 165
